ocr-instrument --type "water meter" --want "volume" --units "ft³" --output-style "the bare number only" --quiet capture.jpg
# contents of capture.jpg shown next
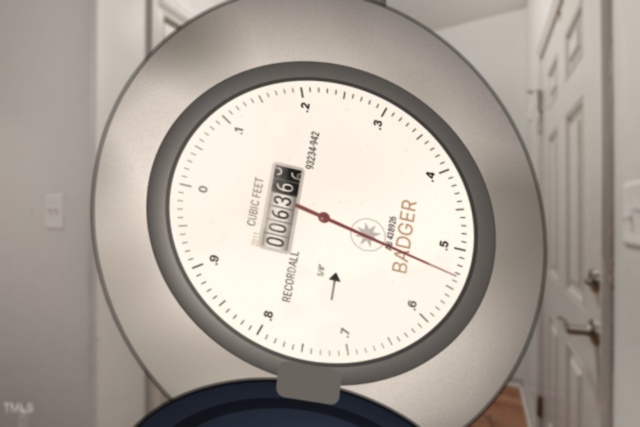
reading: 6365.53
